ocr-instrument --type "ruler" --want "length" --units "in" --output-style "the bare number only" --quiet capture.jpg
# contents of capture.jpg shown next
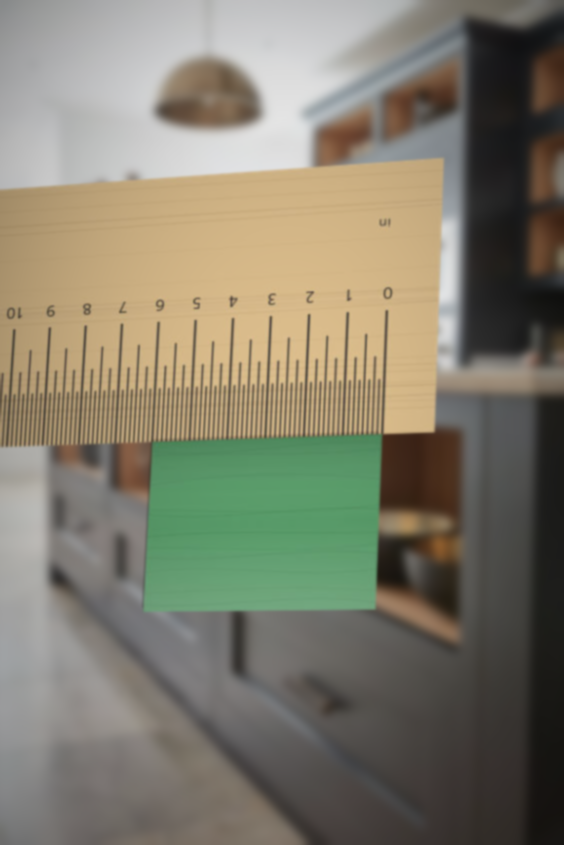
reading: 6
